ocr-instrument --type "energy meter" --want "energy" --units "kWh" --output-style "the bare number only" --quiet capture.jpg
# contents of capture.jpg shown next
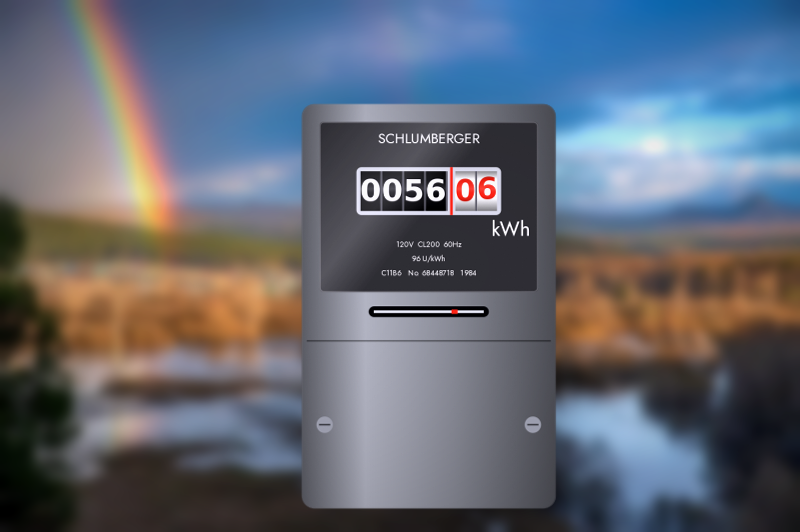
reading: 56.06
